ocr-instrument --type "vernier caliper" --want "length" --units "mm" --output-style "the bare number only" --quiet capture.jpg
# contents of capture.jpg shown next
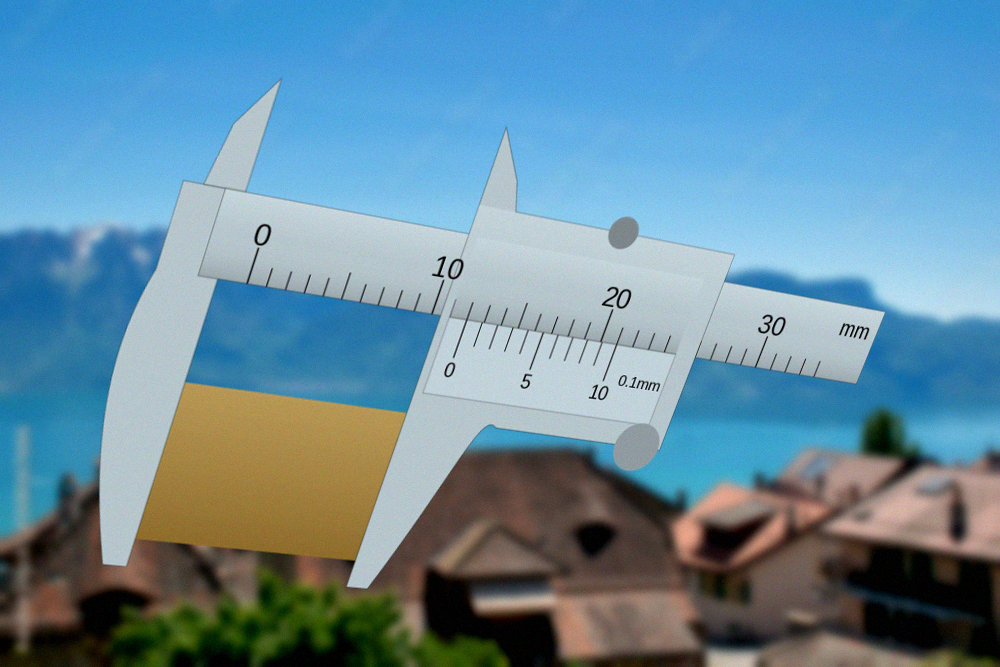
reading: 12.0
